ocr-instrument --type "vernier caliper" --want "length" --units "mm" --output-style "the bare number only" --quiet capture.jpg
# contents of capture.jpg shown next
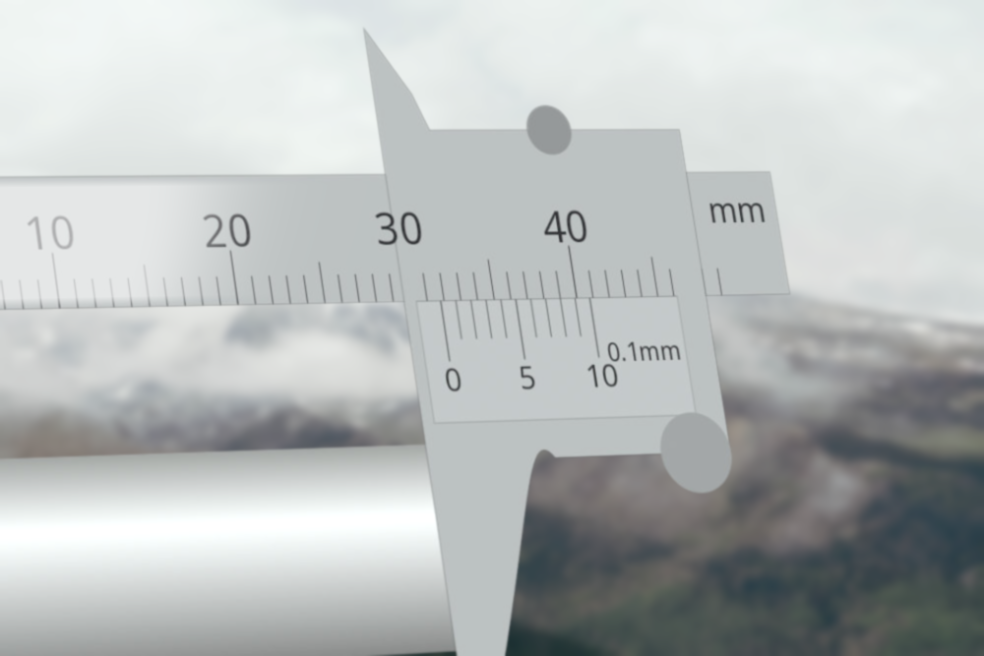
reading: 31.8
